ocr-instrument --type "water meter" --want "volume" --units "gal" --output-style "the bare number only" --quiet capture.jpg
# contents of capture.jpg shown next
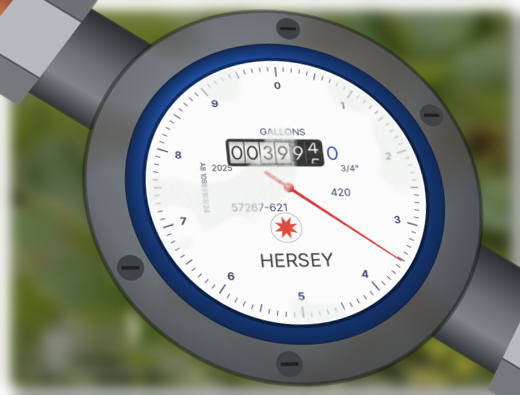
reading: 39943.5
